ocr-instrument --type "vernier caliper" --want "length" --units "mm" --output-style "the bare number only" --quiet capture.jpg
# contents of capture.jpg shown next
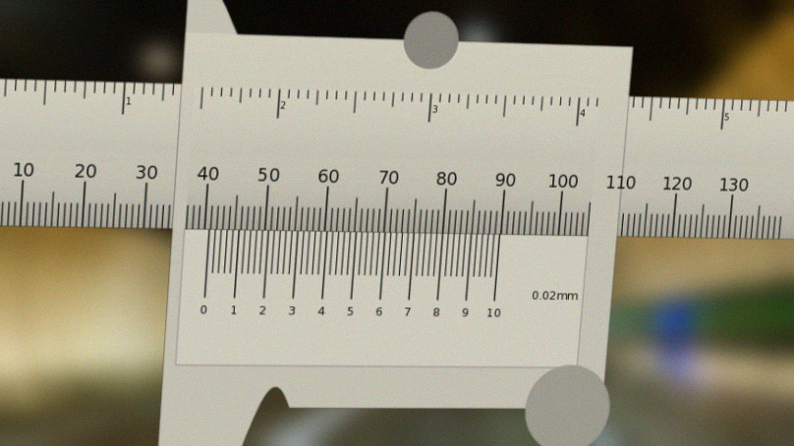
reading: 40.8
